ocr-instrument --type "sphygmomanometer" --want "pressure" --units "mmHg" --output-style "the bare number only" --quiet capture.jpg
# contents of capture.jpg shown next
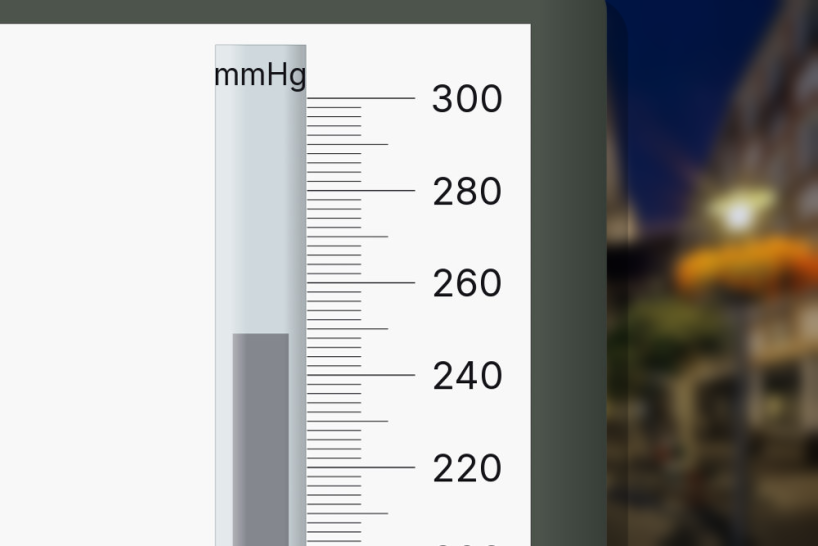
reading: 249
